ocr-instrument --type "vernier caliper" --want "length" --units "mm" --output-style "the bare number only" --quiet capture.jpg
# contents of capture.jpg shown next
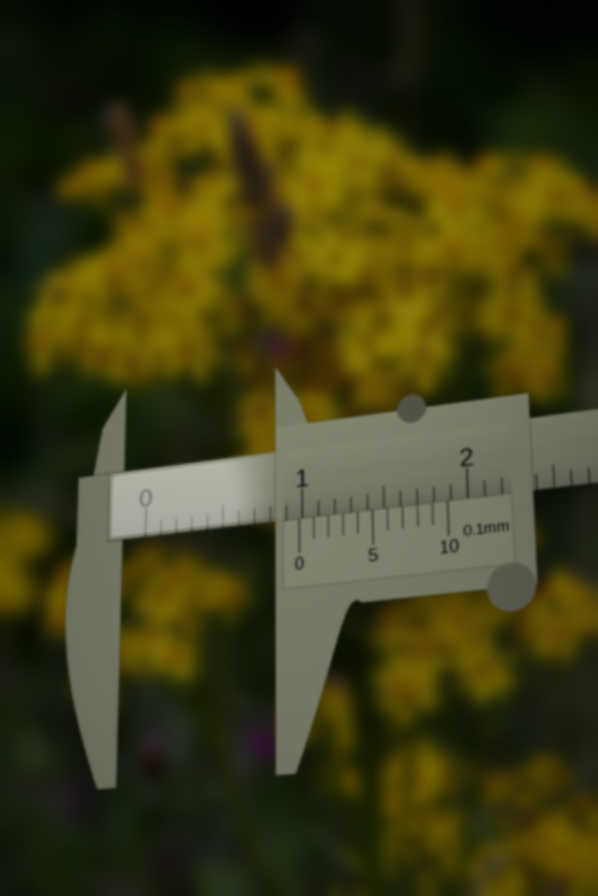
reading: 9.8
